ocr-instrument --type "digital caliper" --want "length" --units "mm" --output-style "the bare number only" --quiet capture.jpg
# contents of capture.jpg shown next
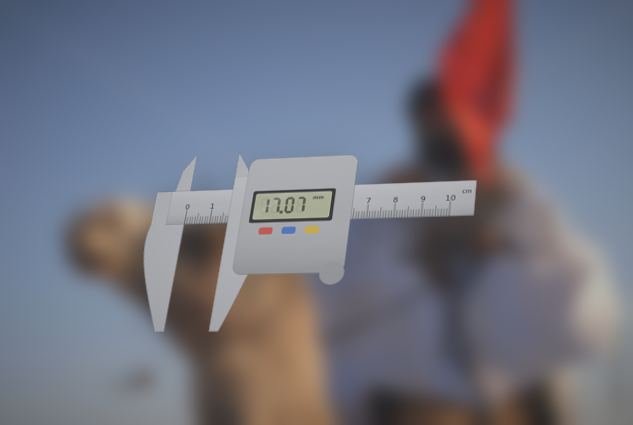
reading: 17.07
